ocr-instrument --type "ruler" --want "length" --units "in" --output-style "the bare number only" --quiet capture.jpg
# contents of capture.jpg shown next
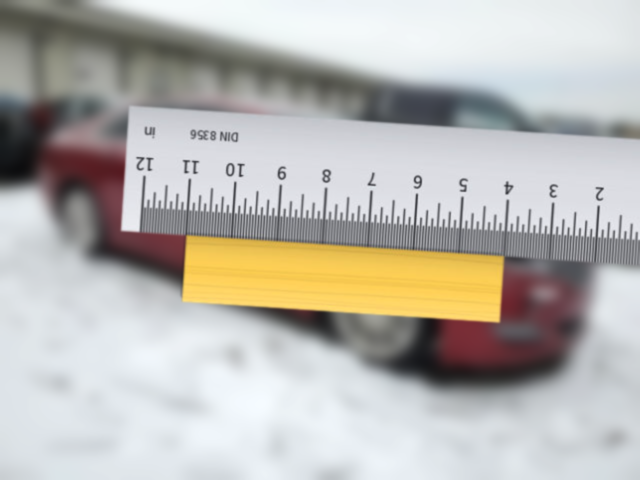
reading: 7
